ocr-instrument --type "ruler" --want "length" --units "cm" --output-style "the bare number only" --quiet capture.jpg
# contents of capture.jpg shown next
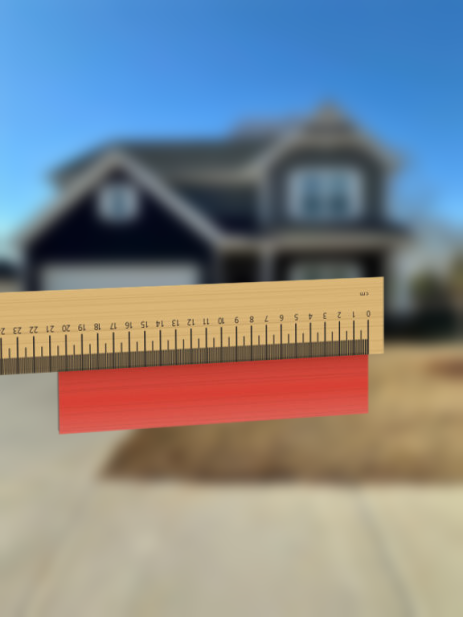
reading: 20.5
